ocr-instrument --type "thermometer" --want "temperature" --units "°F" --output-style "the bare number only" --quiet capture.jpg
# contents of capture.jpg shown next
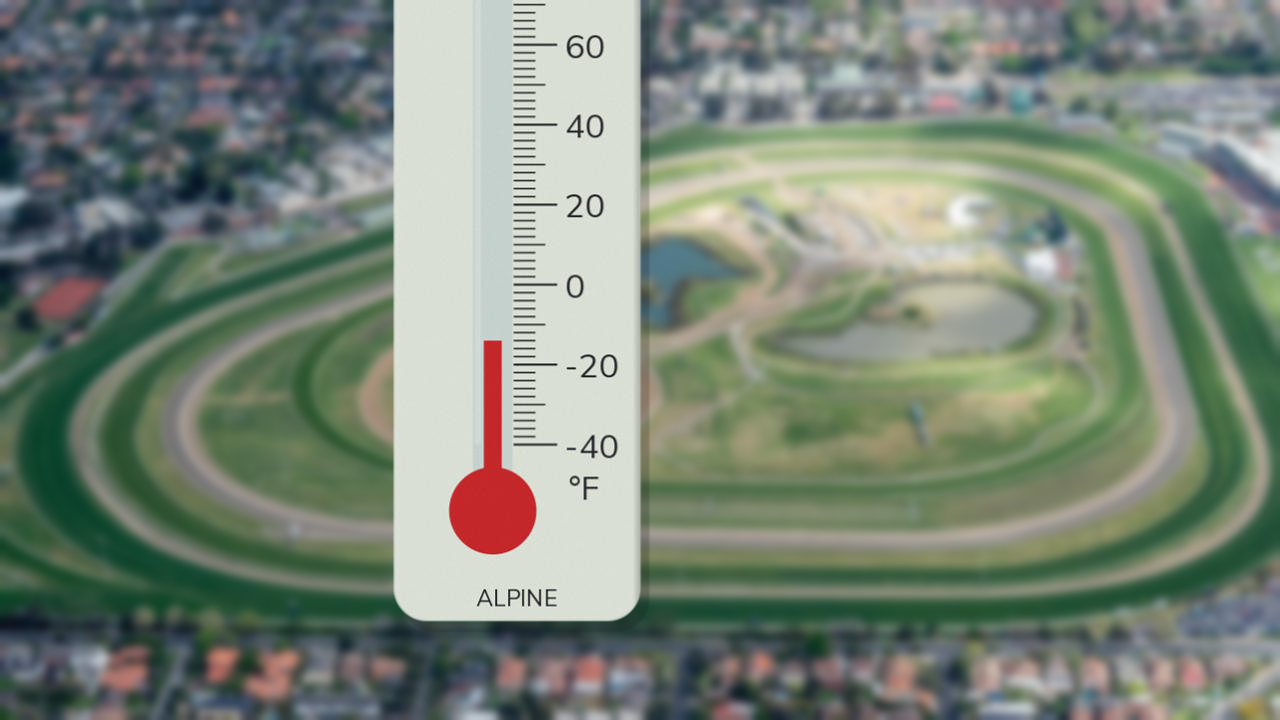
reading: -14
